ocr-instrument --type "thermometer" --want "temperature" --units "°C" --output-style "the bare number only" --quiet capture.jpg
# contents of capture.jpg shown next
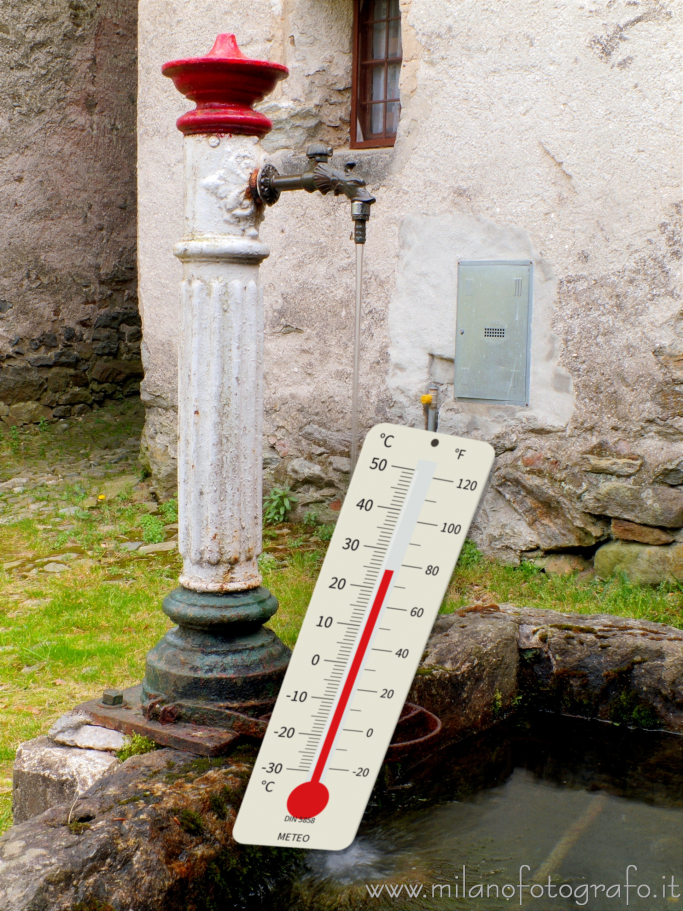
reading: 25
